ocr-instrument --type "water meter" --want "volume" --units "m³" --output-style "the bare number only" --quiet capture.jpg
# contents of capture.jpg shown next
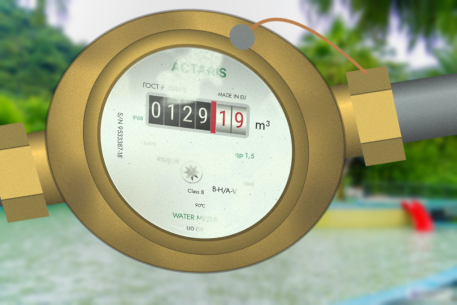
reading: 129.19
